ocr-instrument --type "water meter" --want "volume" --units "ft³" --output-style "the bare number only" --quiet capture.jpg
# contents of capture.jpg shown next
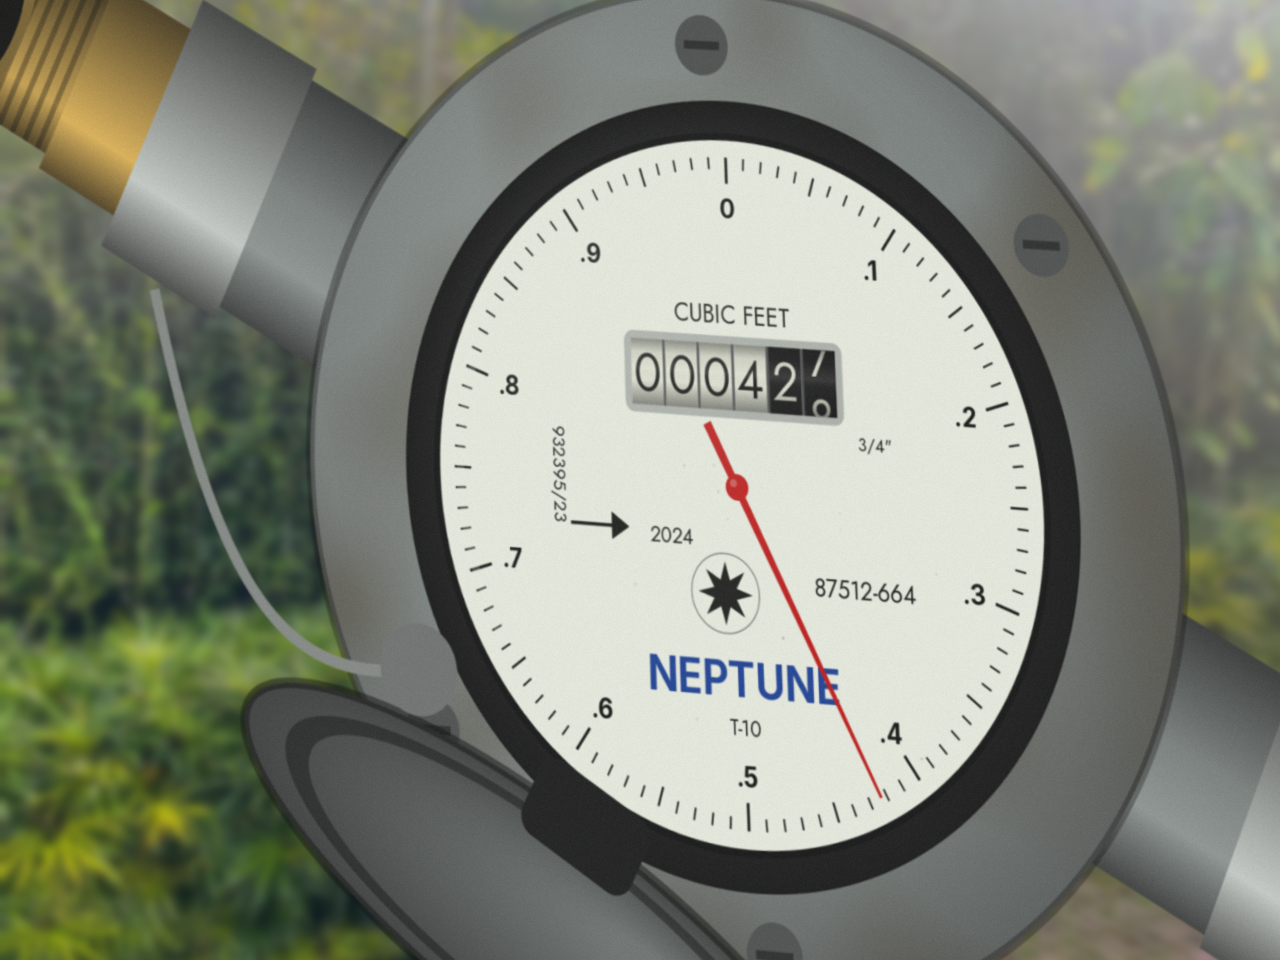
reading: 427.42
